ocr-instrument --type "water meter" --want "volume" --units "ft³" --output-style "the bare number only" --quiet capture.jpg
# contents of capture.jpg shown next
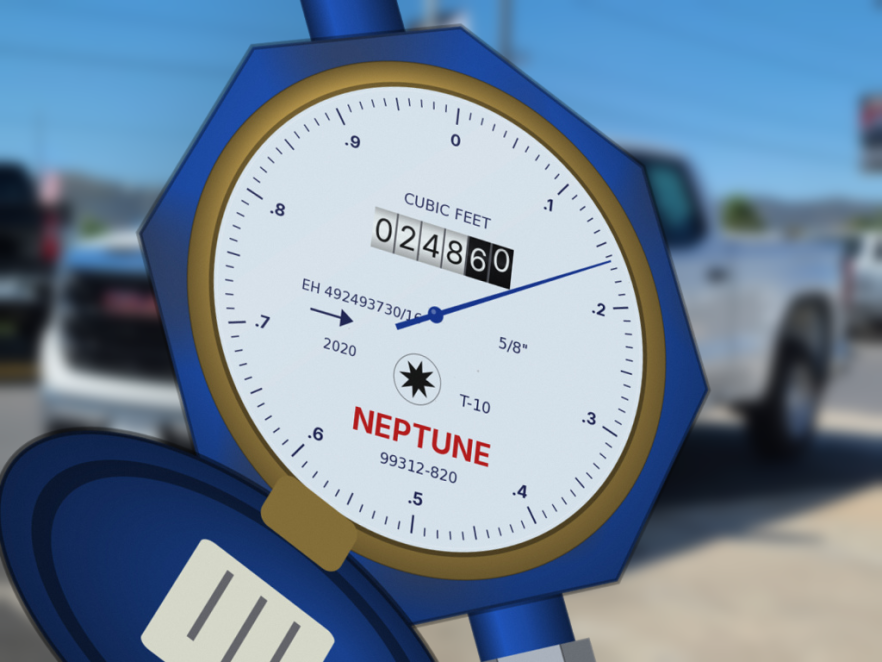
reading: 24860.16
